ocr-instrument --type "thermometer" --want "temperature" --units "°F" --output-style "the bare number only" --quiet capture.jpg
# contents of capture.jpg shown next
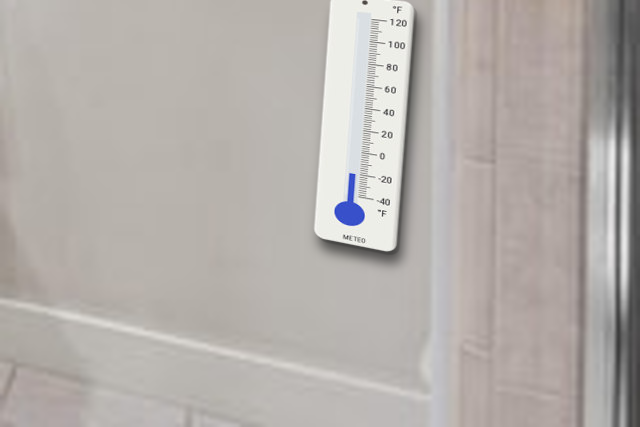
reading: -20
